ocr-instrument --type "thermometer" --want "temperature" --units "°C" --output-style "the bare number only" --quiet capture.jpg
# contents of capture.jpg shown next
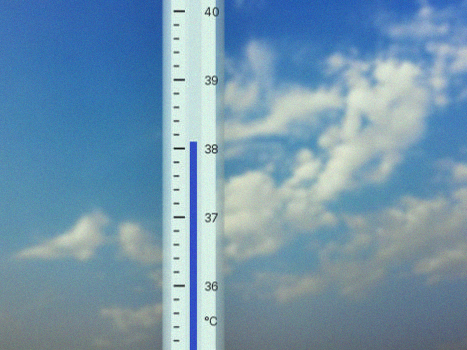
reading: 38.1
